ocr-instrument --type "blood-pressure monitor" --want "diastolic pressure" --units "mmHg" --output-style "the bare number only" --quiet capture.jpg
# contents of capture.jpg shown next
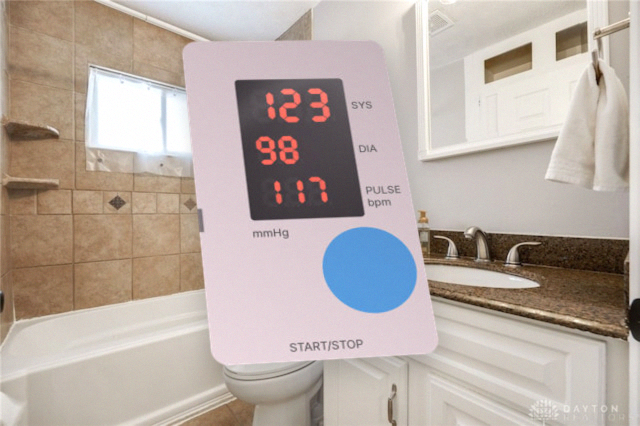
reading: 98
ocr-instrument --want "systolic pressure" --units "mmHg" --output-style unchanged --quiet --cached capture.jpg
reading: 123
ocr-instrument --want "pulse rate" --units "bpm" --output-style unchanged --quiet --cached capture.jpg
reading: 117
